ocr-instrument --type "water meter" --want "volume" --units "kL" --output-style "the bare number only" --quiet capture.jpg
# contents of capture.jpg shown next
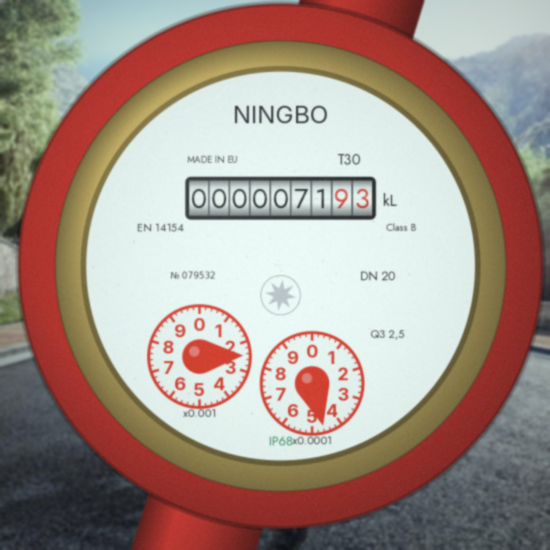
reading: 71.9324
